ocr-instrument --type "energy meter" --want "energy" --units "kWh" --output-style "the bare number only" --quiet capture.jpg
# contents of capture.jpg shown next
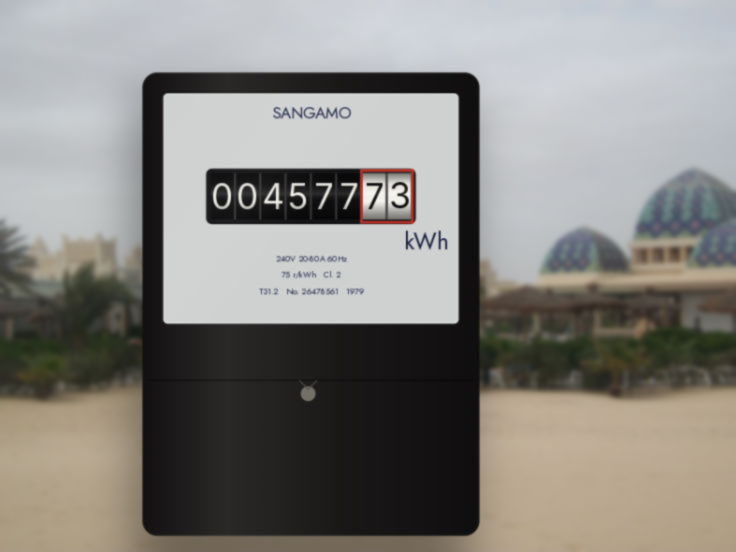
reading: 4577.73
